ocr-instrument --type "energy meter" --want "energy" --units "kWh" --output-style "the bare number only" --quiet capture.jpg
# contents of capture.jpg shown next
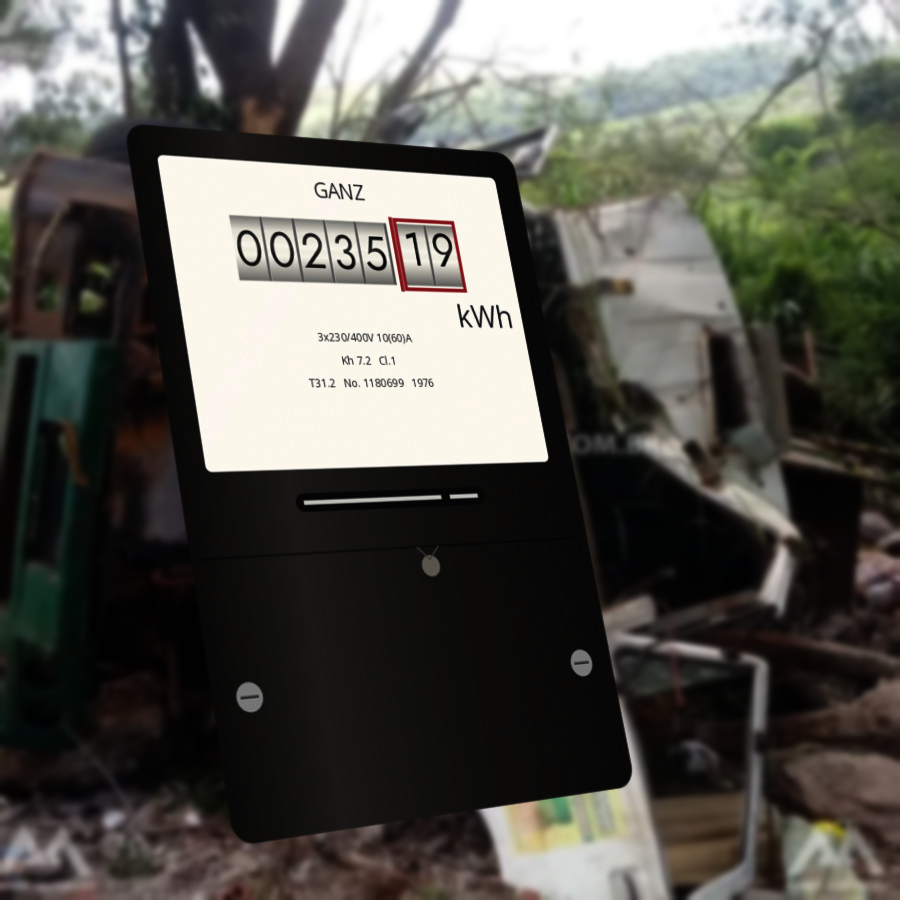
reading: 235.19
